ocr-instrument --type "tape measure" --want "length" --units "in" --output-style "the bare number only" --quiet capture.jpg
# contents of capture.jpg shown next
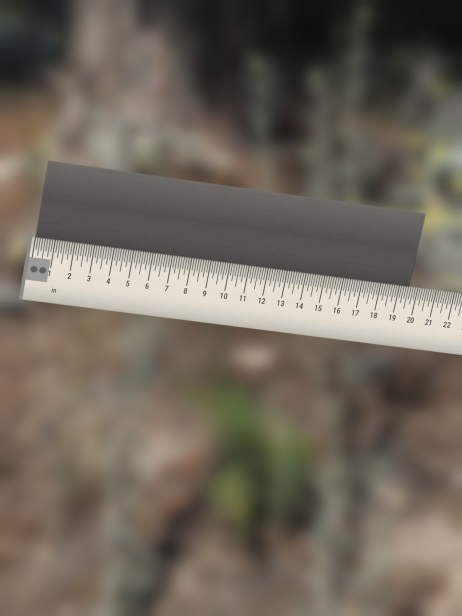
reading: 19.5
